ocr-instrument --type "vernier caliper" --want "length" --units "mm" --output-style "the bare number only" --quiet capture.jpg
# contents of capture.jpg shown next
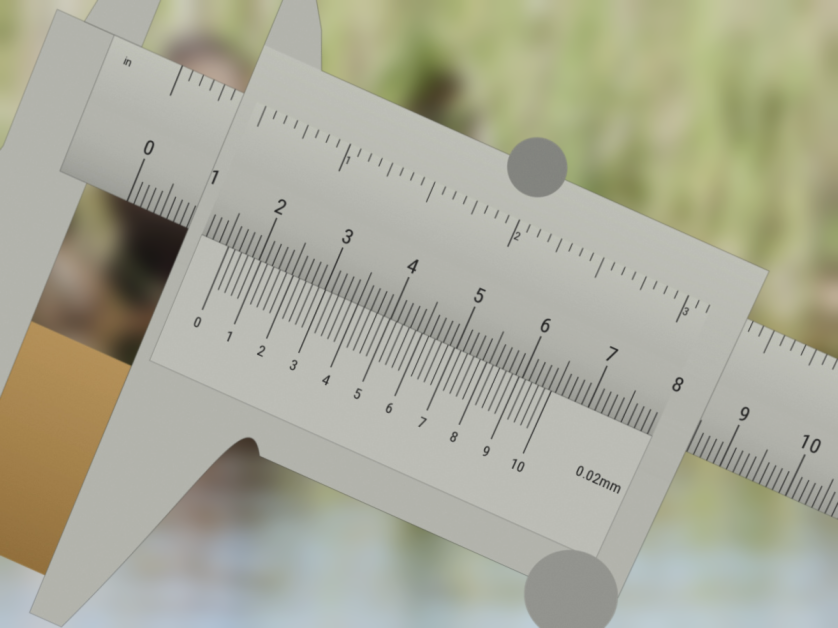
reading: 15.4
